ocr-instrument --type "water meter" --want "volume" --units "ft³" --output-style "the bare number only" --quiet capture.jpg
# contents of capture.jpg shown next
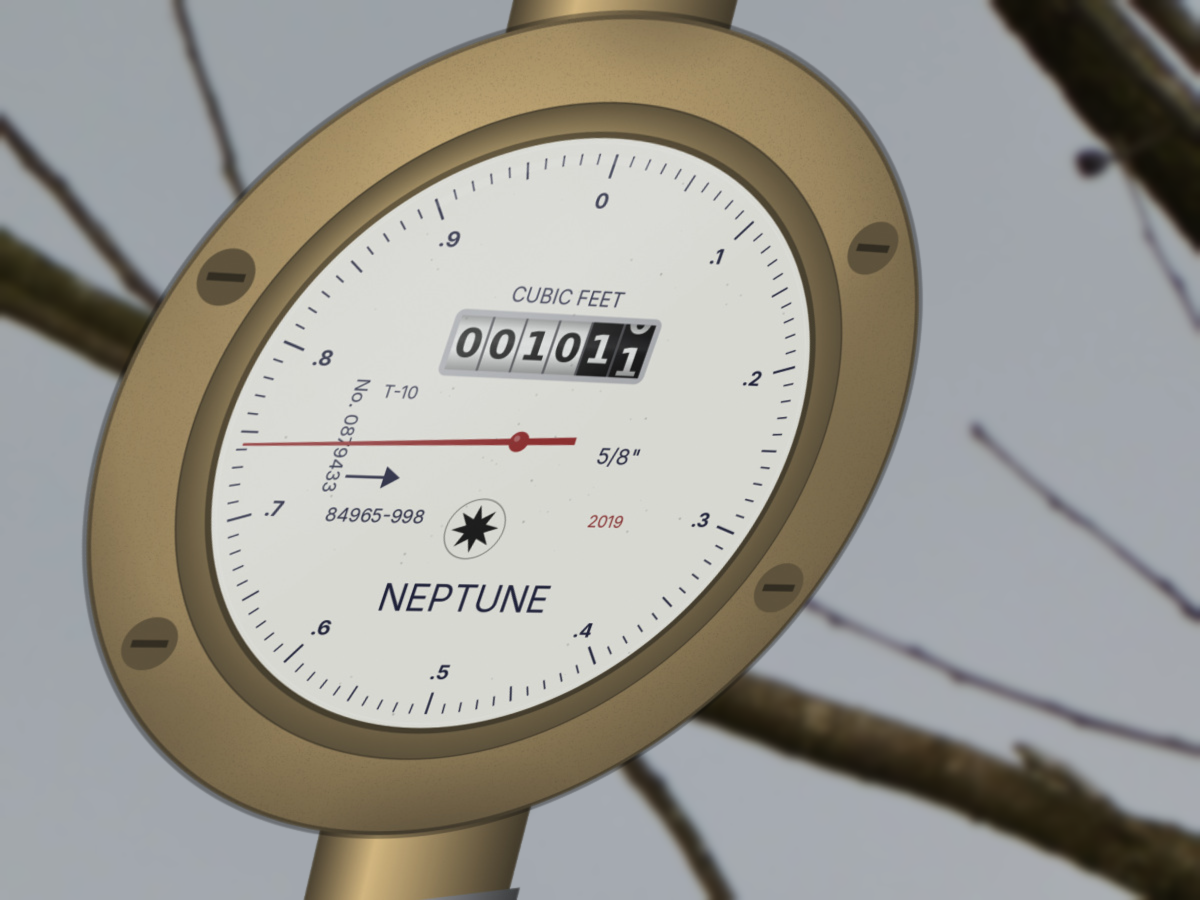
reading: 1010.74
